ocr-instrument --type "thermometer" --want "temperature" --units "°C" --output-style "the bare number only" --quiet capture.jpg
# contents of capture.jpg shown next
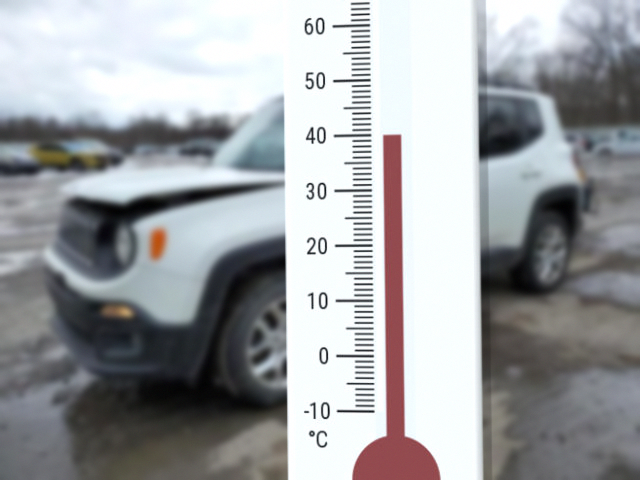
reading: 40
